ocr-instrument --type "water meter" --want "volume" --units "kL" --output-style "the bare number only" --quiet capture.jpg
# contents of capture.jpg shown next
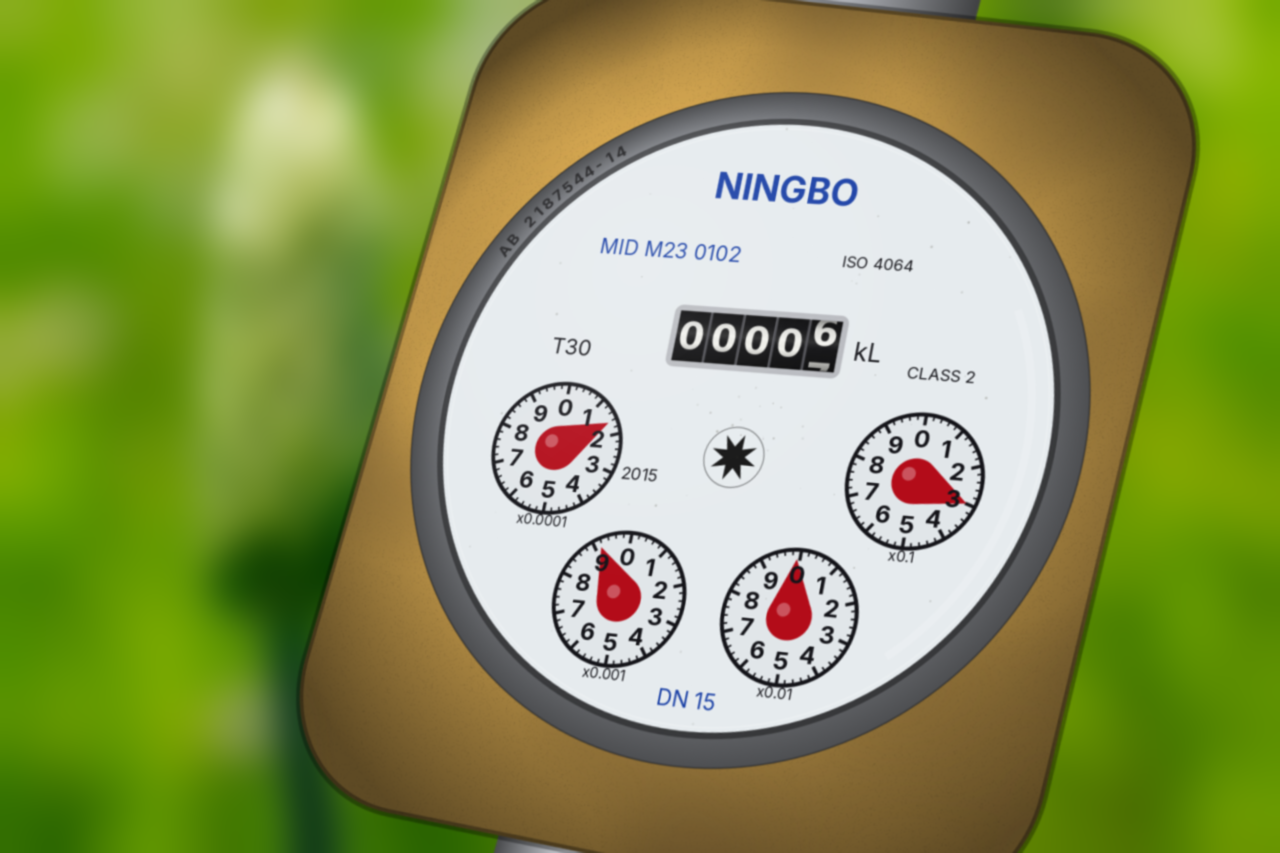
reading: 6.2991
